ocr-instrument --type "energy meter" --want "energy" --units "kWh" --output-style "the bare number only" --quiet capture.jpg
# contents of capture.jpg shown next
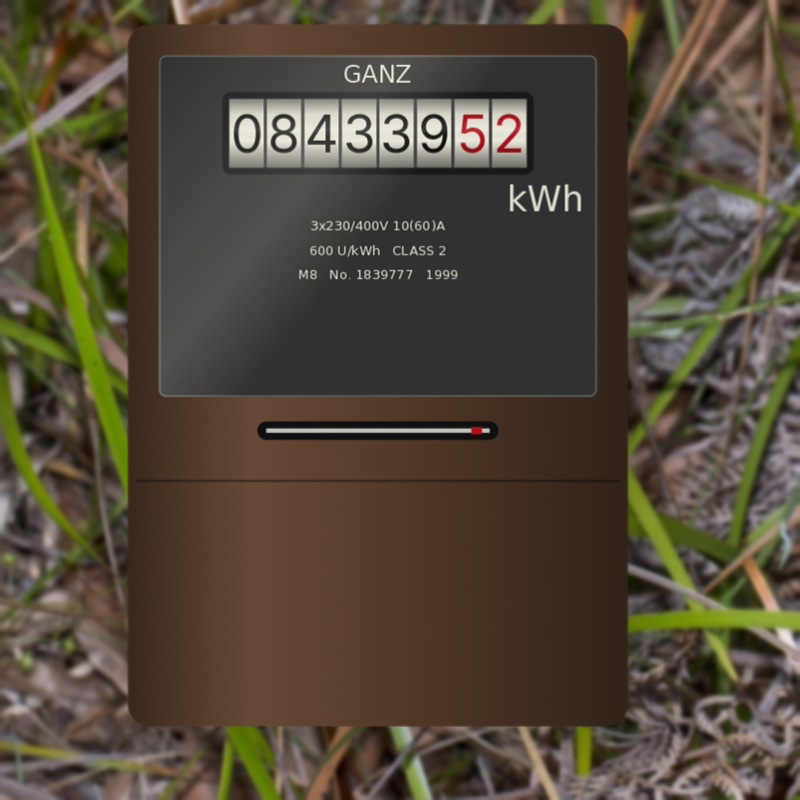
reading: 84339.52
